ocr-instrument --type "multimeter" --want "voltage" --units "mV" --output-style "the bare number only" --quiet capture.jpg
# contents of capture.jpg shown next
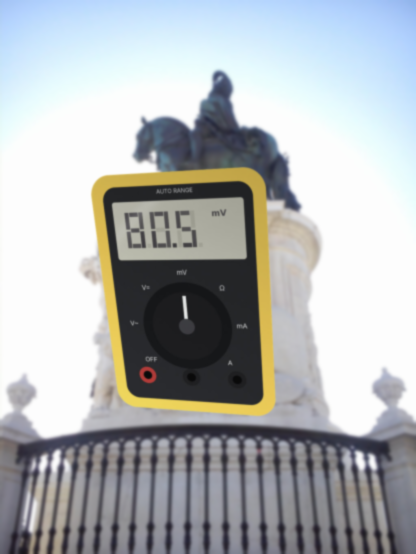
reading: 80.5
